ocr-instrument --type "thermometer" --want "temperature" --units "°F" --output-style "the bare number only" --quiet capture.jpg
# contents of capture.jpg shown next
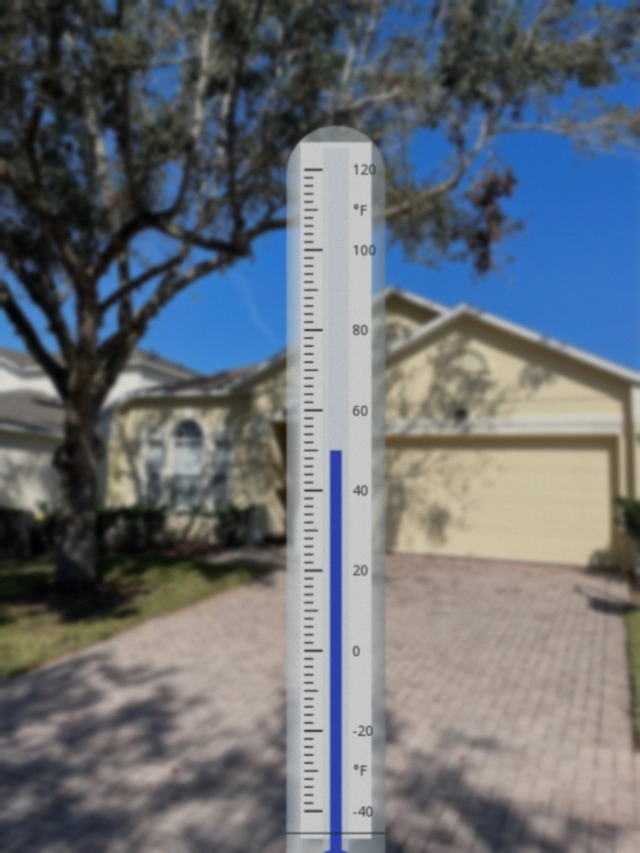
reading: 50
